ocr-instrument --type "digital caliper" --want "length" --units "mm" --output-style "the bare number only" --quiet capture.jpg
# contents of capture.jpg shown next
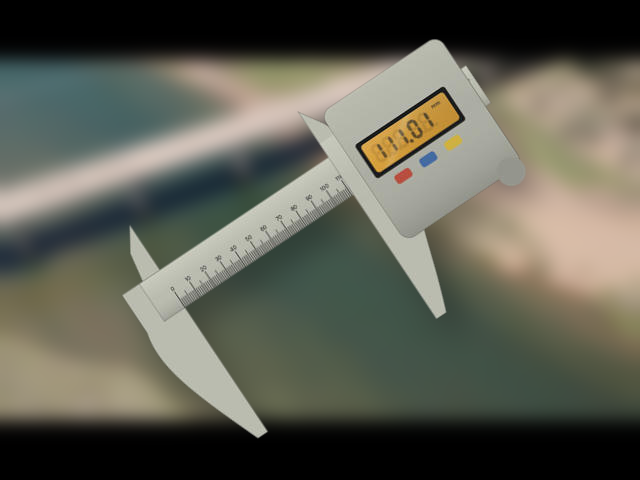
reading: 111.01
